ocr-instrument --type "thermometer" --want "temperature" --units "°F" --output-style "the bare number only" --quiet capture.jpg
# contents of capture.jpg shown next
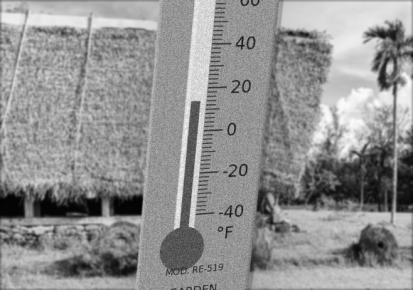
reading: 14
